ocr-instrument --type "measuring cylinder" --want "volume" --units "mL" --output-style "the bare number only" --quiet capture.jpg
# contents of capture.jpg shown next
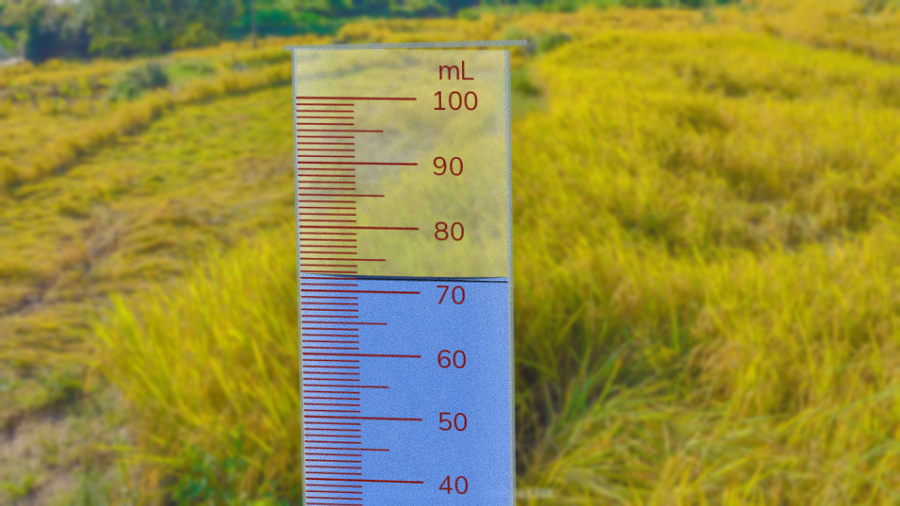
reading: 72
